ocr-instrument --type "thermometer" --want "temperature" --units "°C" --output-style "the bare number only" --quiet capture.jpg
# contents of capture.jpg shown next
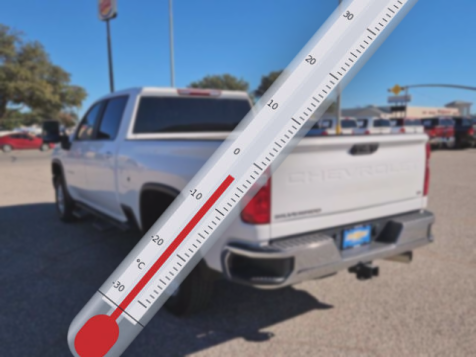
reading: -4
